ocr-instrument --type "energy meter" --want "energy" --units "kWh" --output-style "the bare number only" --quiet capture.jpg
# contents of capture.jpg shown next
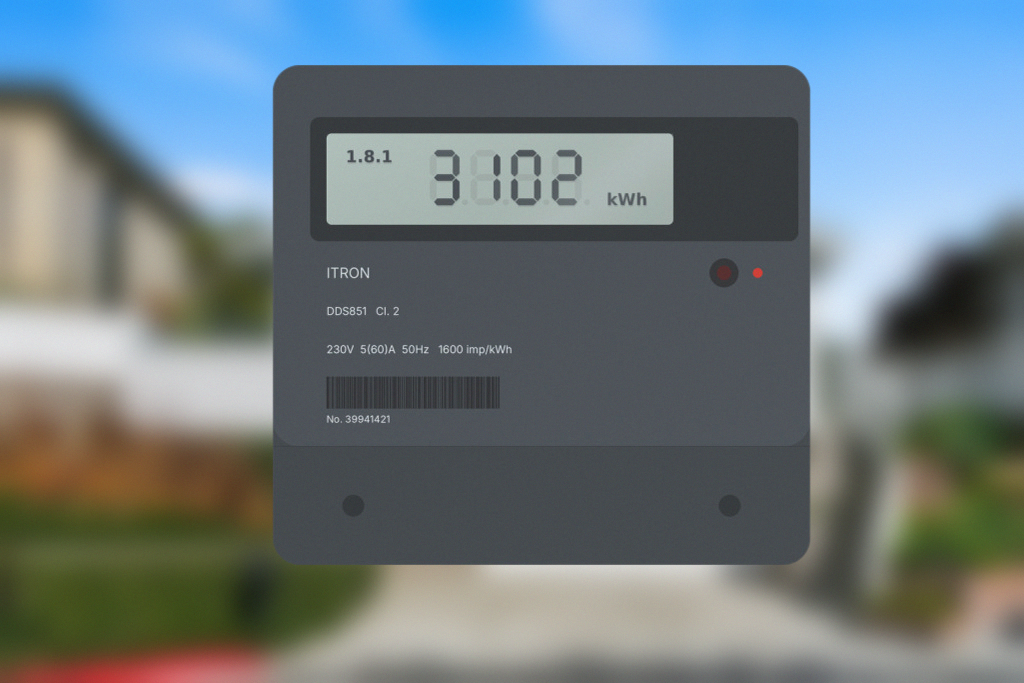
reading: 3102
